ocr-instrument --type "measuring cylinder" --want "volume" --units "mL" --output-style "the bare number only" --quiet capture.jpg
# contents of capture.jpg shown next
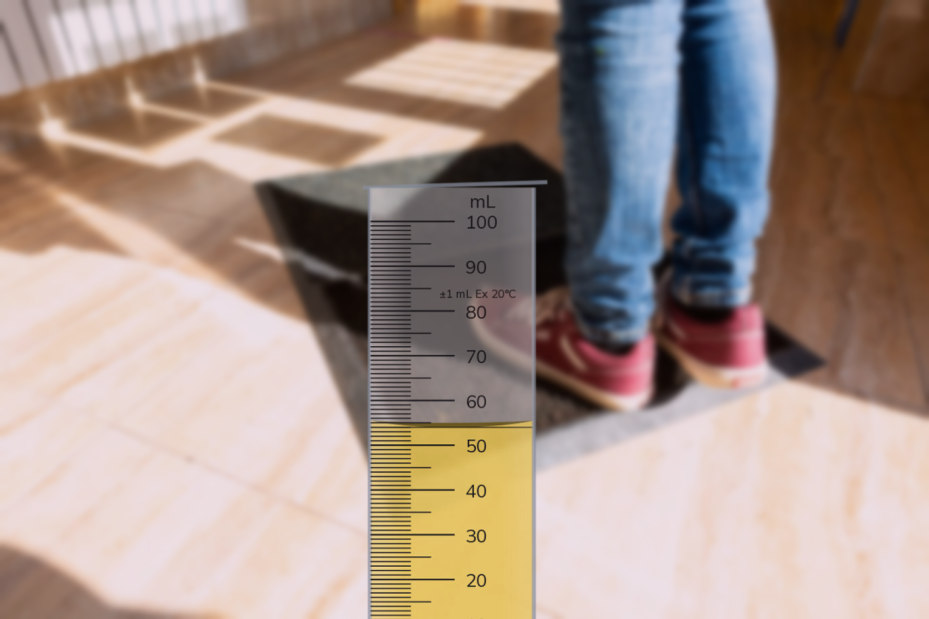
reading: 54
